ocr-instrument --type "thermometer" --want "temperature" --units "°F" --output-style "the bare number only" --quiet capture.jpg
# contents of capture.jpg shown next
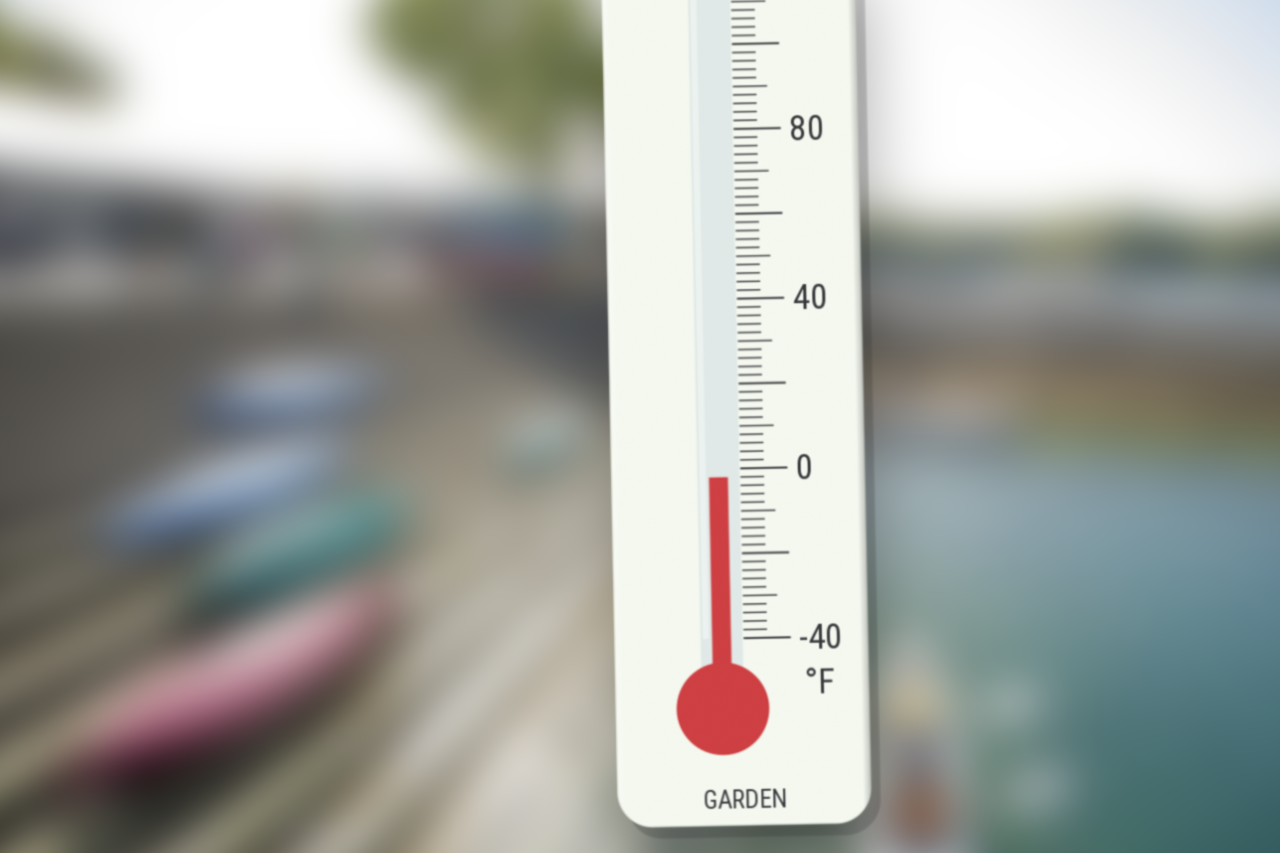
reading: -2
